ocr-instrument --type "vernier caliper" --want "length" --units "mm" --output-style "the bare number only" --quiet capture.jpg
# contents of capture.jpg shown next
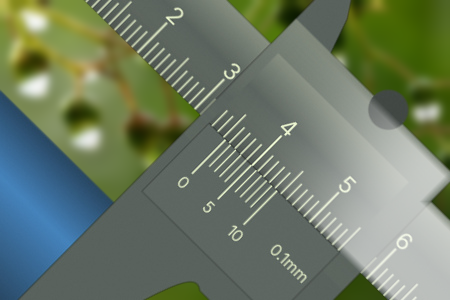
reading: 35.4
